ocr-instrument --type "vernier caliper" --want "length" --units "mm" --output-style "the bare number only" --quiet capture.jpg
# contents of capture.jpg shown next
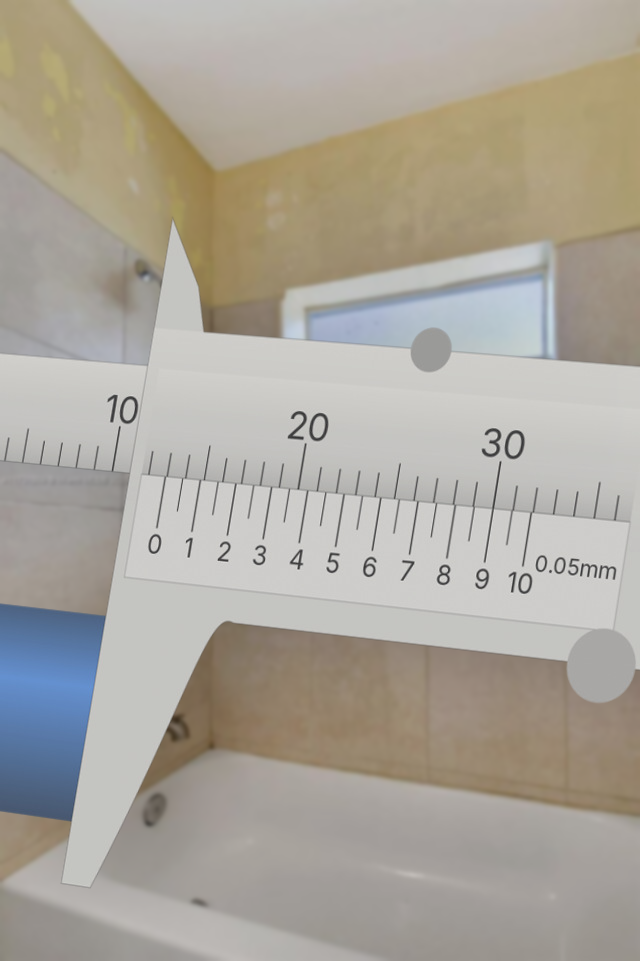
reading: 12.9
